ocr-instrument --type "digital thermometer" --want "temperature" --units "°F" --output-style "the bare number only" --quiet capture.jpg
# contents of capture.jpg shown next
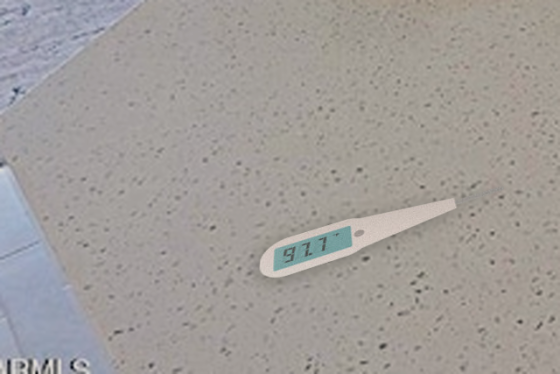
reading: 97.7
